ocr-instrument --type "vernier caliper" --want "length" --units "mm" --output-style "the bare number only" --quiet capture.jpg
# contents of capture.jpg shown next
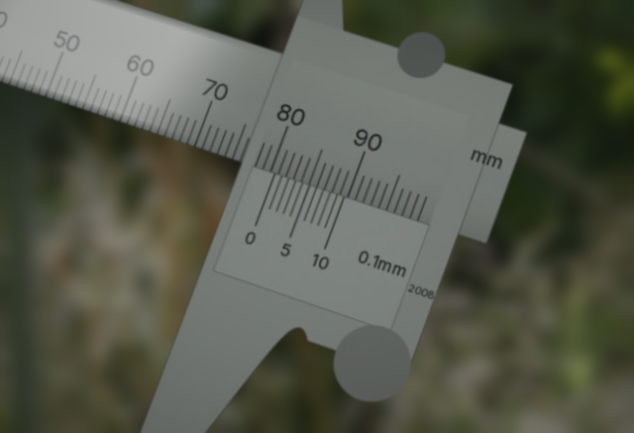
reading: 80.6
